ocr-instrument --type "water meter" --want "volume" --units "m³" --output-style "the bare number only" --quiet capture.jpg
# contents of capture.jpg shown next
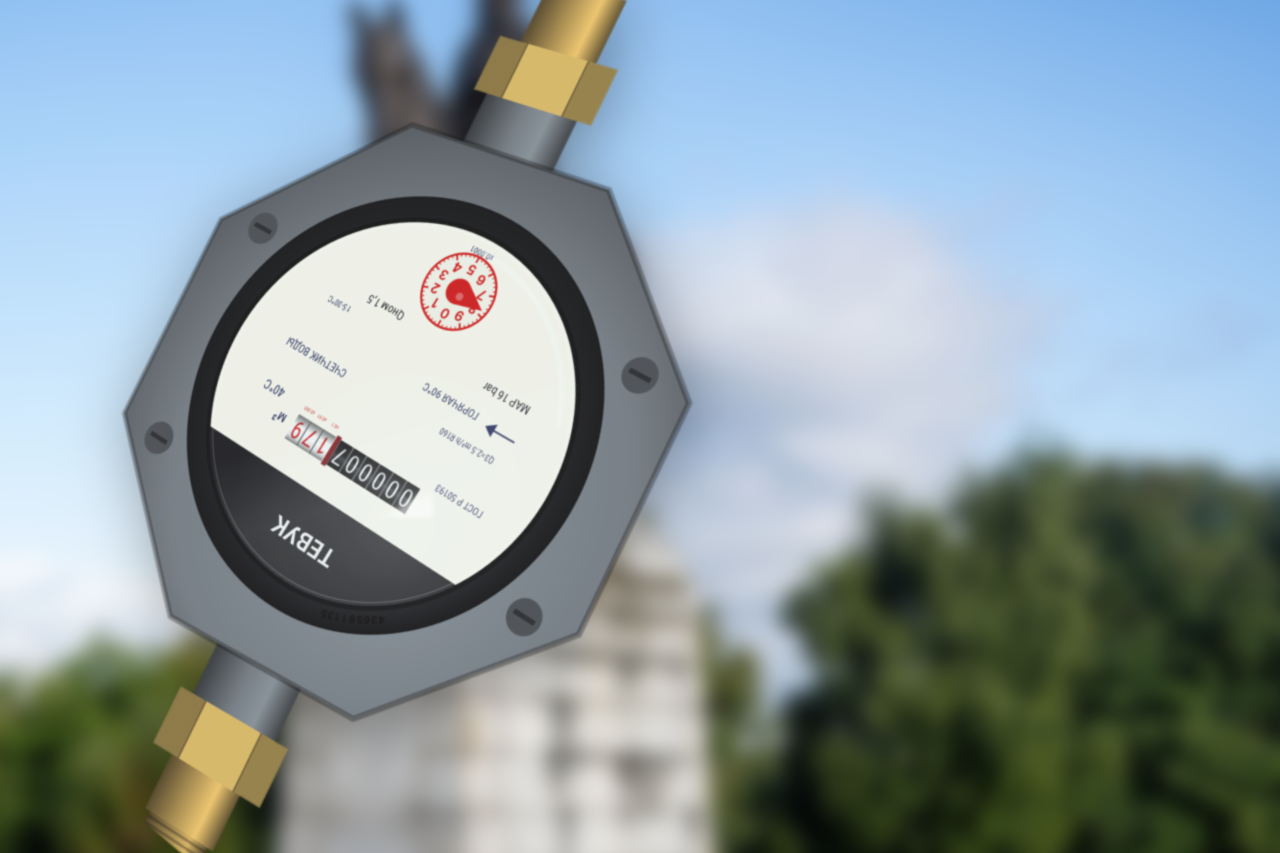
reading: 7.1797
